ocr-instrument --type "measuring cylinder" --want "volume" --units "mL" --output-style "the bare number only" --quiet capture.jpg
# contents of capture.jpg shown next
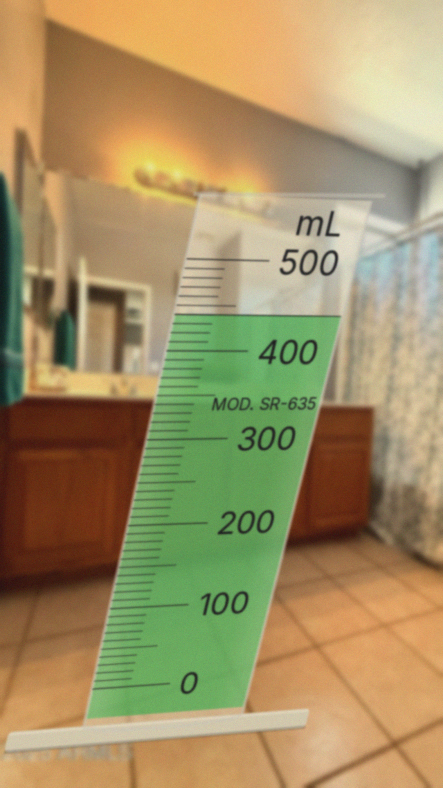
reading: 440
